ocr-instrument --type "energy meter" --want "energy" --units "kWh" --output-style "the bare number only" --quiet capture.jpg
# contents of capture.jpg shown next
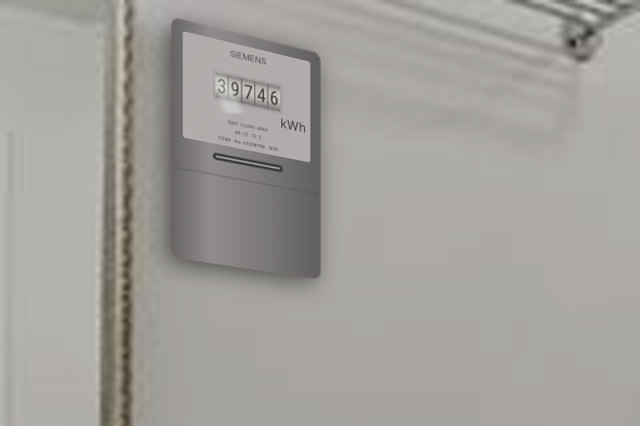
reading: 39746
